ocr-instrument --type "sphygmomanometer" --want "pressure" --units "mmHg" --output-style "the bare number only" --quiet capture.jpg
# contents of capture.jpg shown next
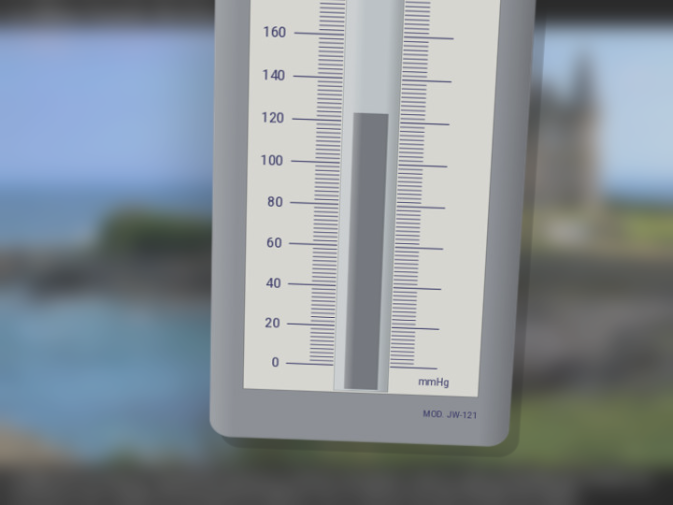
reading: 124
